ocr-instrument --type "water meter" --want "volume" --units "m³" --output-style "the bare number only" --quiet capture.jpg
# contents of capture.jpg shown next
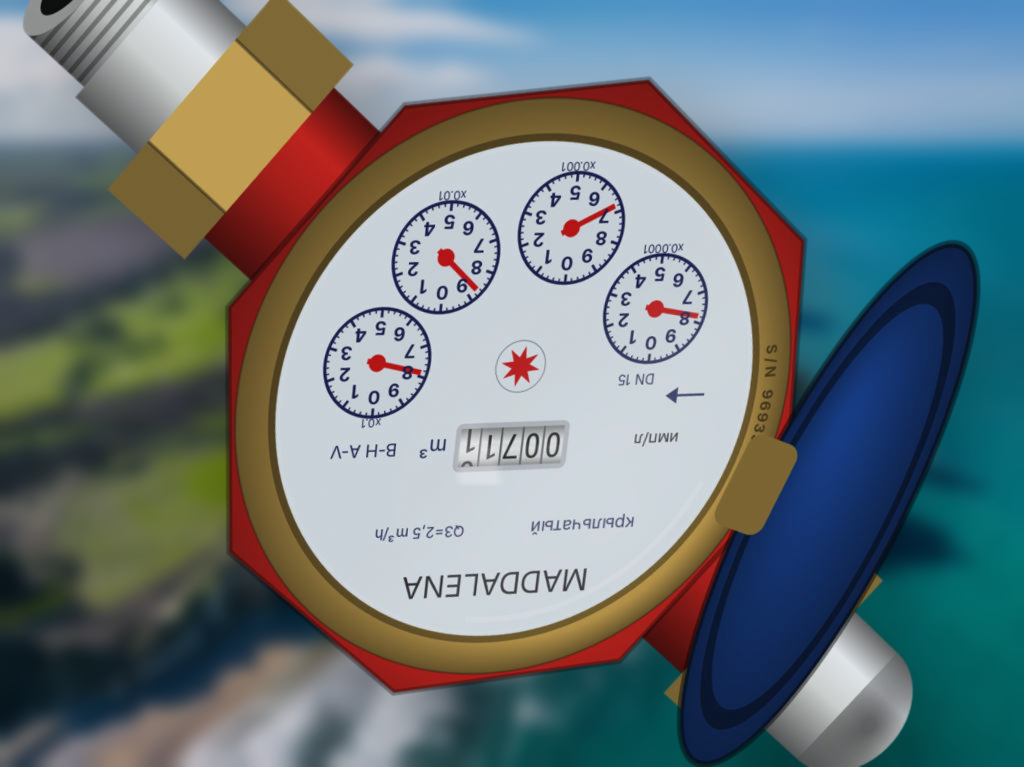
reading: 710.7867
